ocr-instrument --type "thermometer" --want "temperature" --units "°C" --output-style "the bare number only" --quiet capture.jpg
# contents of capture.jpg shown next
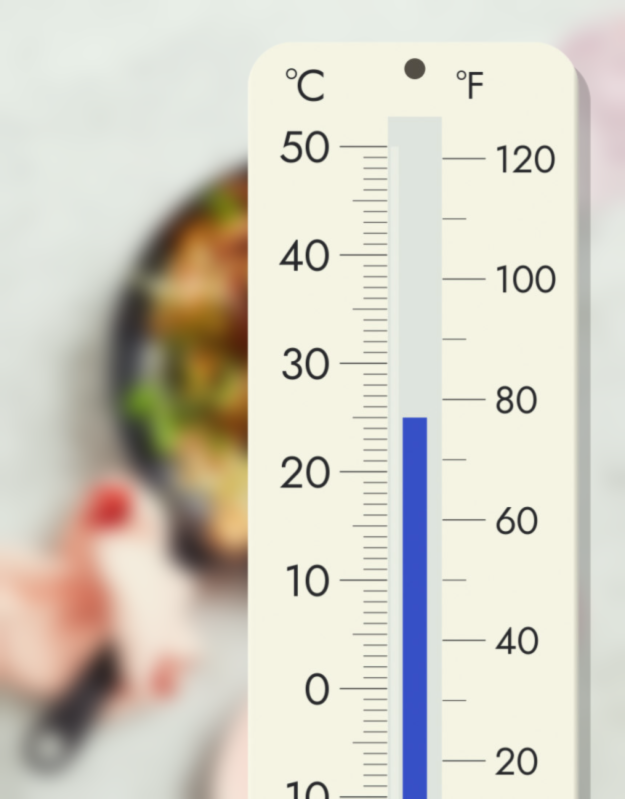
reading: 25
